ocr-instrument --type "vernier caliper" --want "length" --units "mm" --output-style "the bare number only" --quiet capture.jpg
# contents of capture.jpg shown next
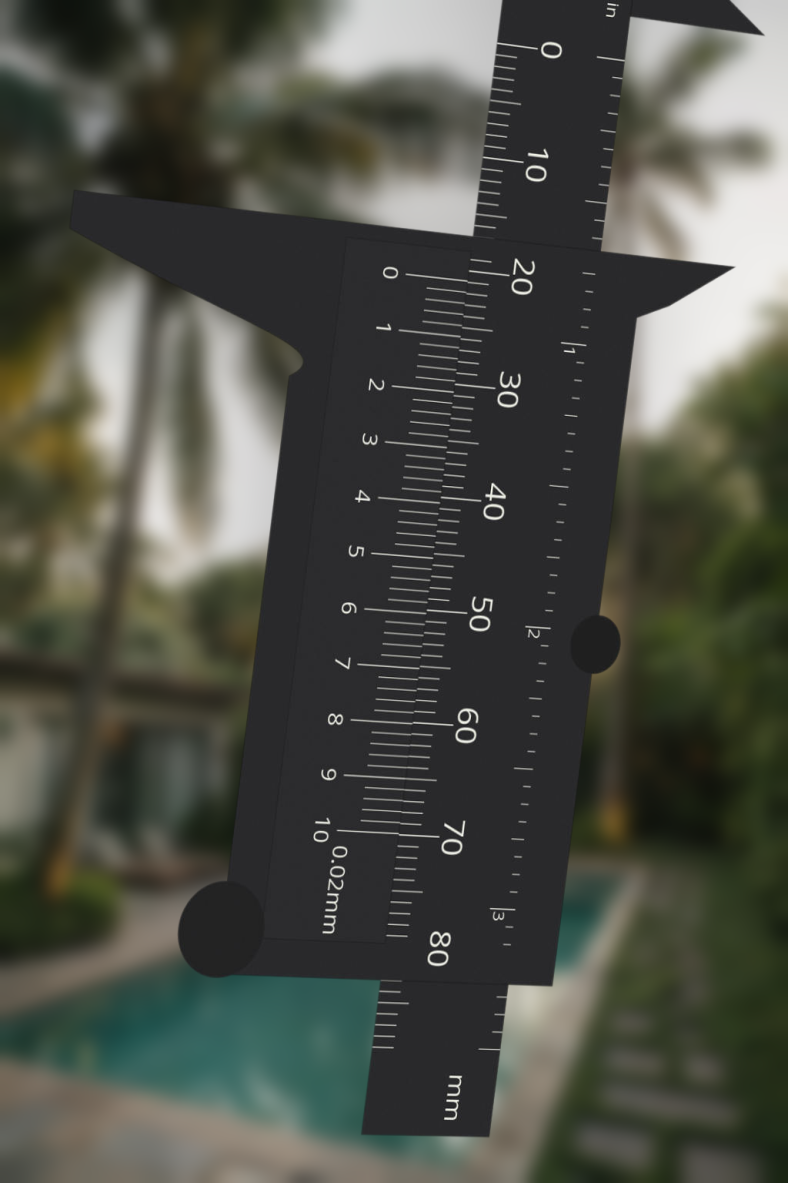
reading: 20.9
